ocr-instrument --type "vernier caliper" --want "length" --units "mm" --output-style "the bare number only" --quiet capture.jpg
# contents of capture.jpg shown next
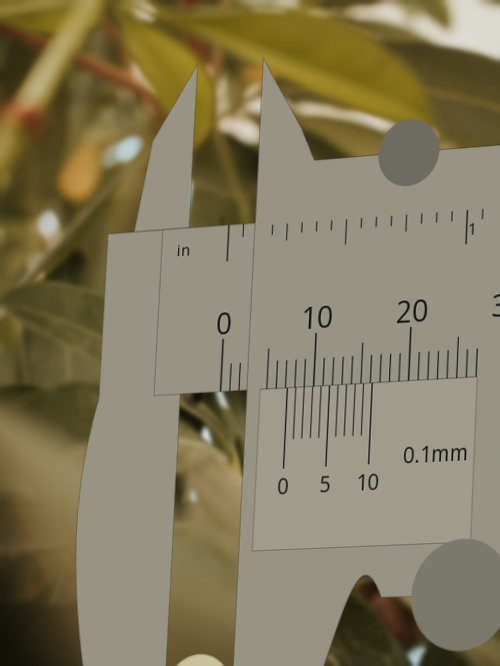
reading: 7.2
